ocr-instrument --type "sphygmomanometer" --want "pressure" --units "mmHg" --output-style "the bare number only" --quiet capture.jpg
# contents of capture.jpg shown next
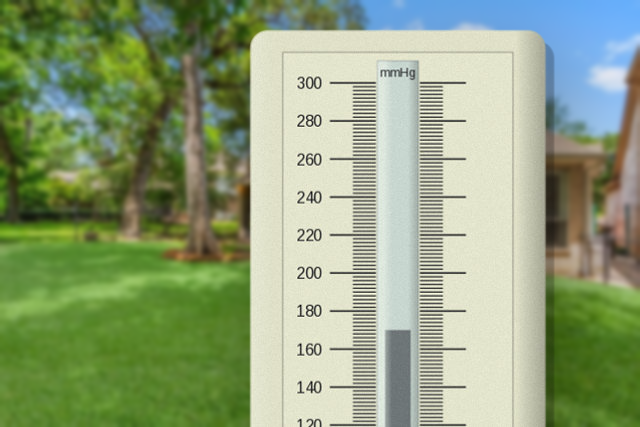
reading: 170
